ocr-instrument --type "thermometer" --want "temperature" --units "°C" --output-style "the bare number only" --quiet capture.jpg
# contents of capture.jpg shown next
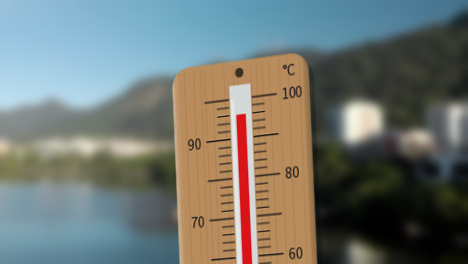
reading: 96
